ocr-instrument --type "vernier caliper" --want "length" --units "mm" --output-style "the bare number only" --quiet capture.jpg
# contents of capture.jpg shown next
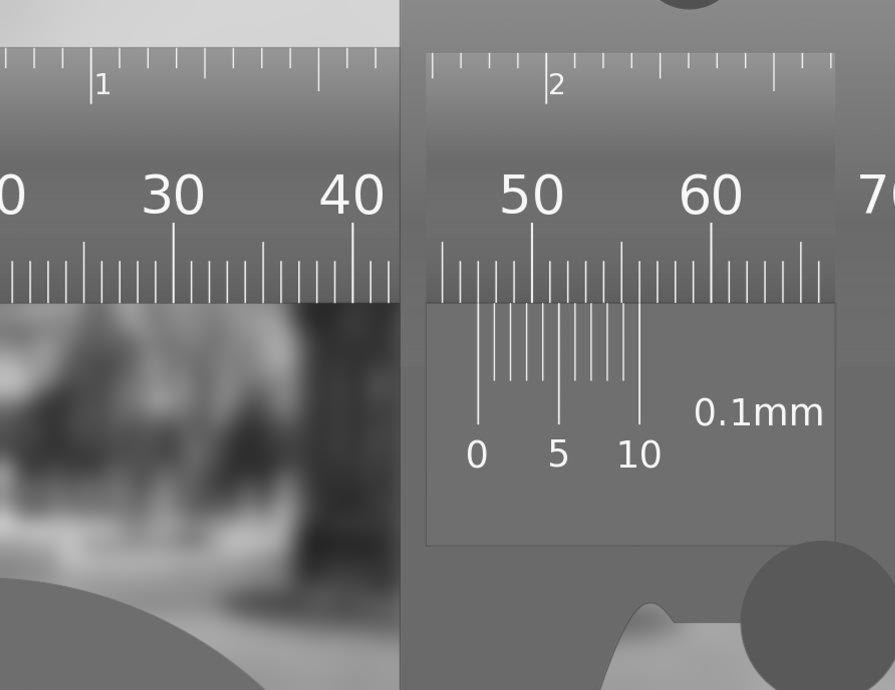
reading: 47.0
